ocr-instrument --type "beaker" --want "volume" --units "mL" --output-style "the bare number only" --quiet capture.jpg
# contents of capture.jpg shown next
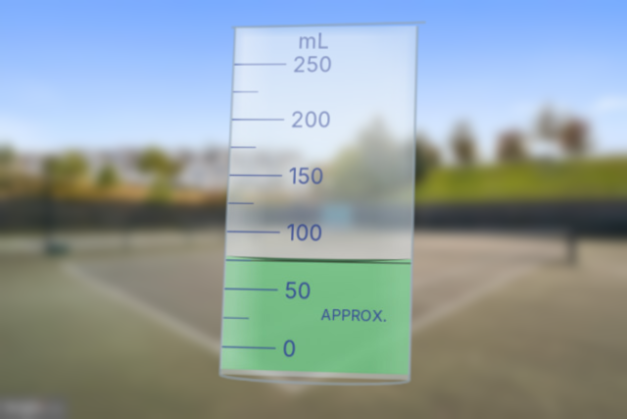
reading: 75
